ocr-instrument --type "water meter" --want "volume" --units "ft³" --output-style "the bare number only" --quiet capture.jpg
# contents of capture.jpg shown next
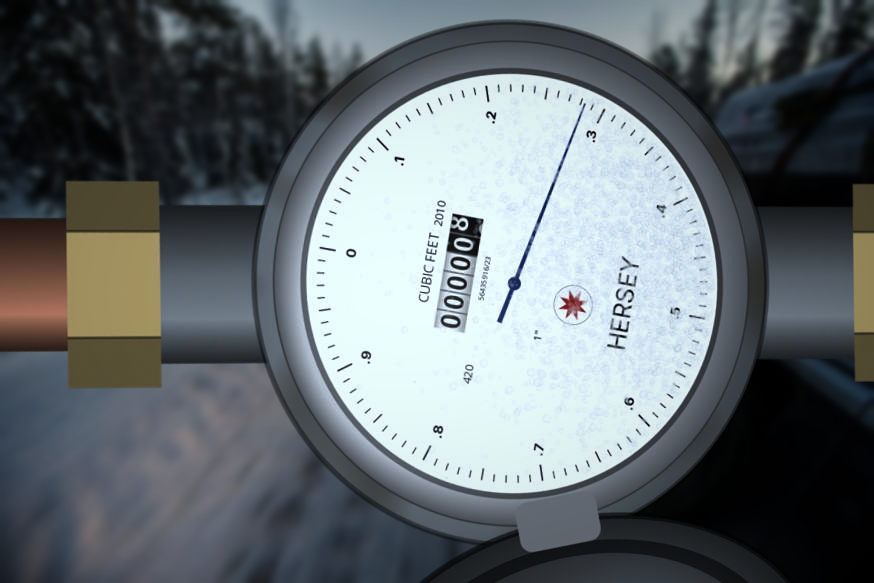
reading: 8.28
